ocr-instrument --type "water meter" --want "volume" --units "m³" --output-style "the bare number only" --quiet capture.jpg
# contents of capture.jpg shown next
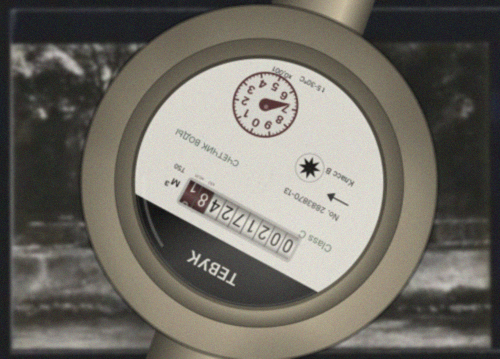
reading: 21724.806
